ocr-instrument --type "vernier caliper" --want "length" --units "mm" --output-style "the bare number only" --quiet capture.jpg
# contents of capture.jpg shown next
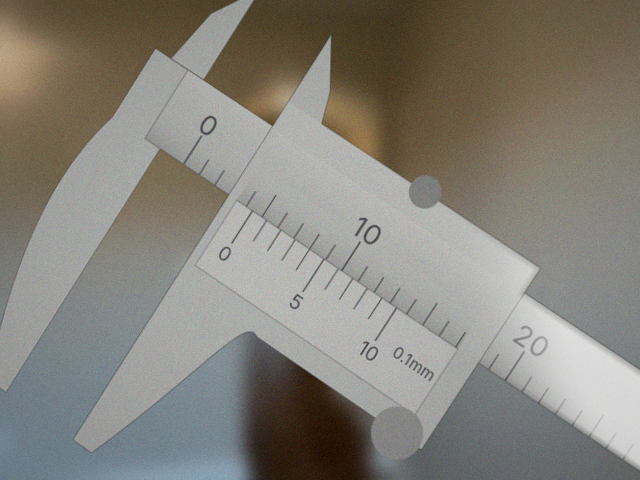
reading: 4.4
